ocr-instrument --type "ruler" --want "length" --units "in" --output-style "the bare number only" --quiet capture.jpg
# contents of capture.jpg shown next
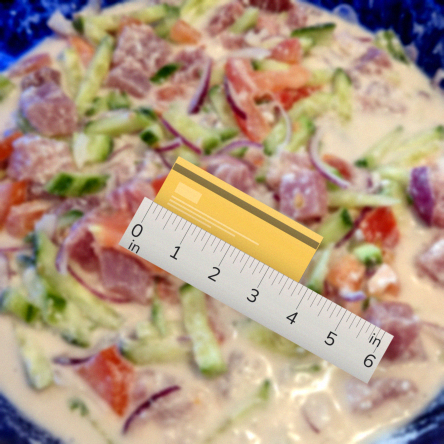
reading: 3.75
